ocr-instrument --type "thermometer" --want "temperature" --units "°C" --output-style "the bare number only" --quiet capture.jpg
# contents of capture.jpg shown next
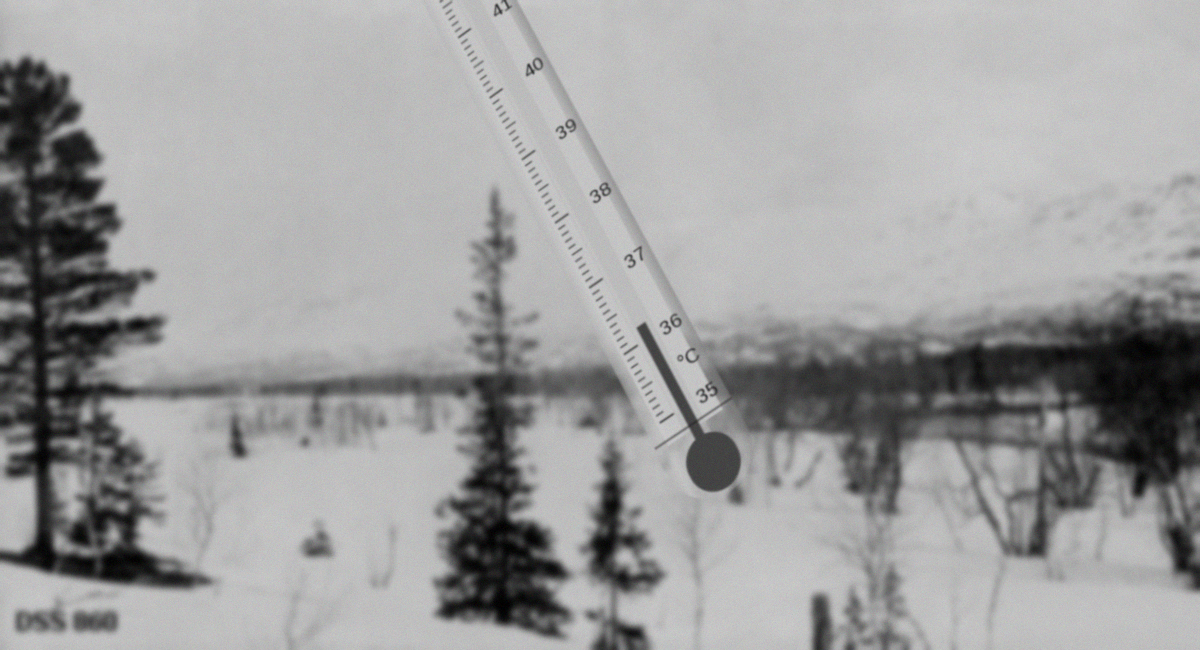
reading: 36.2
